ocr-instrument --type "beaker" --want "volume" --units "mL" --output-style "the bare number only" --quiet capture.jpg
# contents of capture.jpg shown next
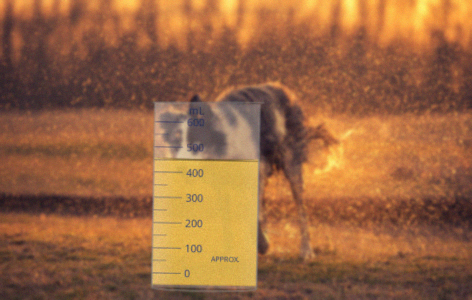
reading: 450
